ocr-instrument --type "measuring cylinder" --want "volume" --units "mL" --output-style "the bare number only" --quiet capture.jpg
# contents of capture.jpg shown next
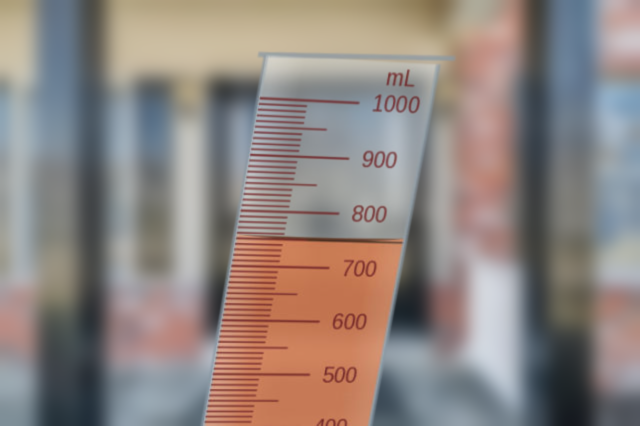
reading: 750
